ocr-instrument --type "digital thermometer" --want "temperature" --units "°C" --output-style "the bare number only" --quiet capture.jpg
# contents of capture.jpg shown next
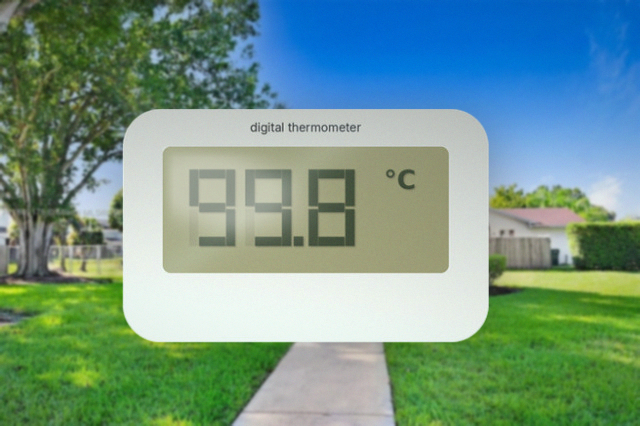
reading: 99.8
